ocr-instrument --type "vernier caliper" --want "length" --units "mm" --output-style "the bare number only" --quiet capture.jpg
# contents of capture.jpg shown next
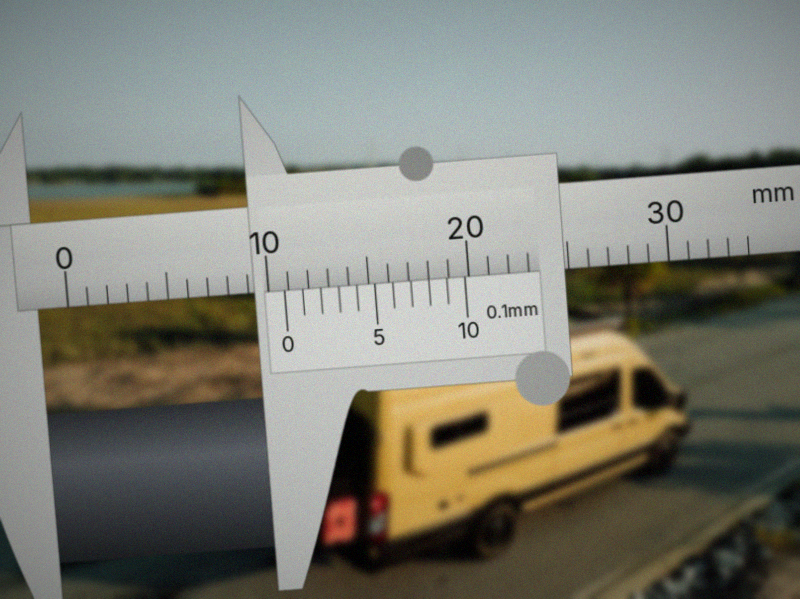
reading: 10.8
